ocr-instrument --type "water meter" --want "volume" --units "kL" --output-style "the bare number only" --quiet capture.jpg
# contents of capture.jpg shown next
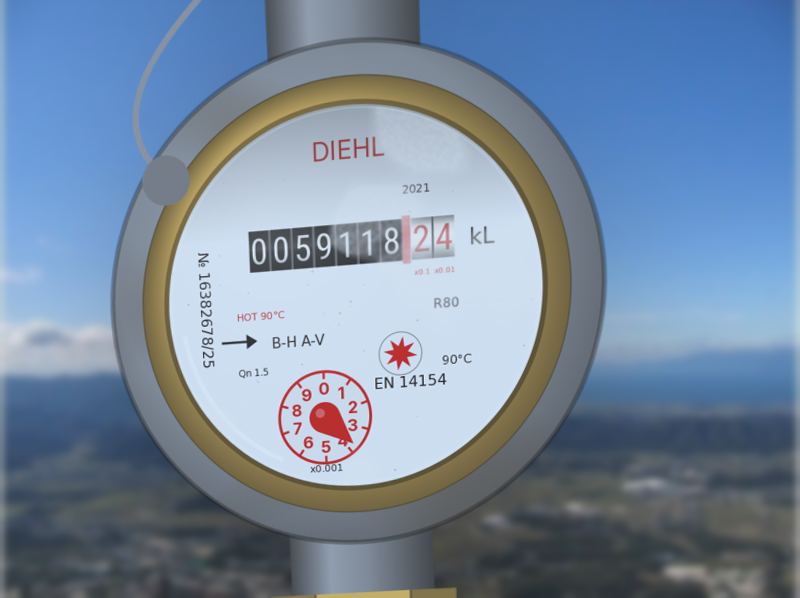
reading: 59118.243
